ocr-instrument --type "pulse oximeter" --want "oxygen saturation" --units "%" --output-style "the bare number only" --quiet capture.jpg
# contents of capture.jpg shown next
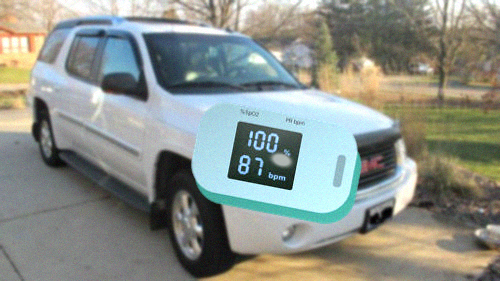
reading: 100
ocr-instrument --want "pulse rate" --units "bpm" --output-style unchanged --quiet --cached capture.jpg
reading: 87
